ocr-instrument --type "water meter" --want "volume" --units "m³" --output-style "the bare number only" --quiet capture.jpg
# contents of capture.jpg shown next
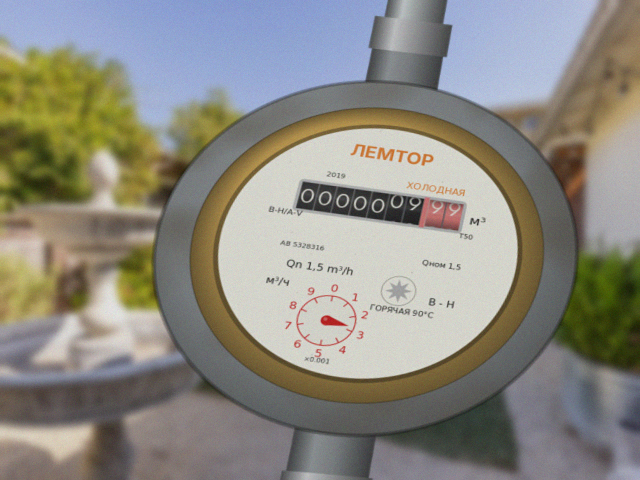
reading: 9.992
